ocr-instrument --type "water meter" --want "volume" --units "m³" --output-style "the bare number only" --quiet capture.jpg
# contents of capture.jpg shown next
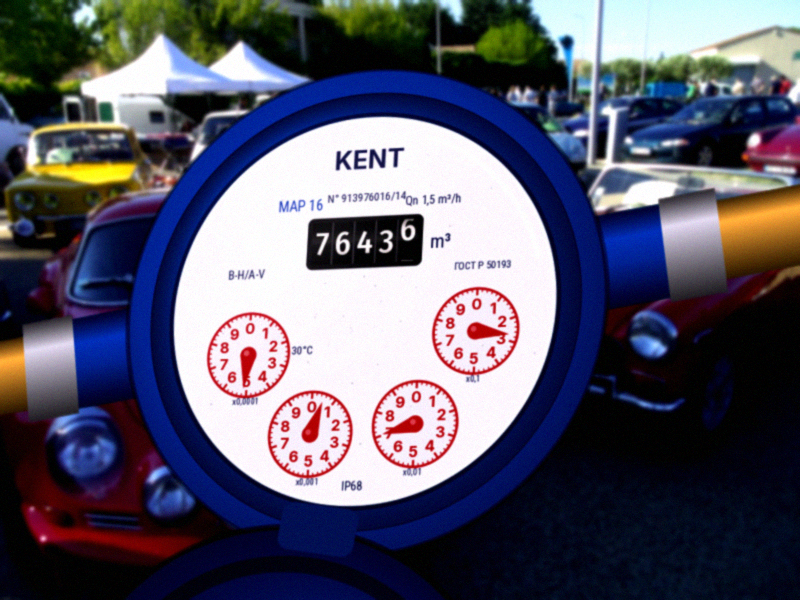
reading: 76436.2705
